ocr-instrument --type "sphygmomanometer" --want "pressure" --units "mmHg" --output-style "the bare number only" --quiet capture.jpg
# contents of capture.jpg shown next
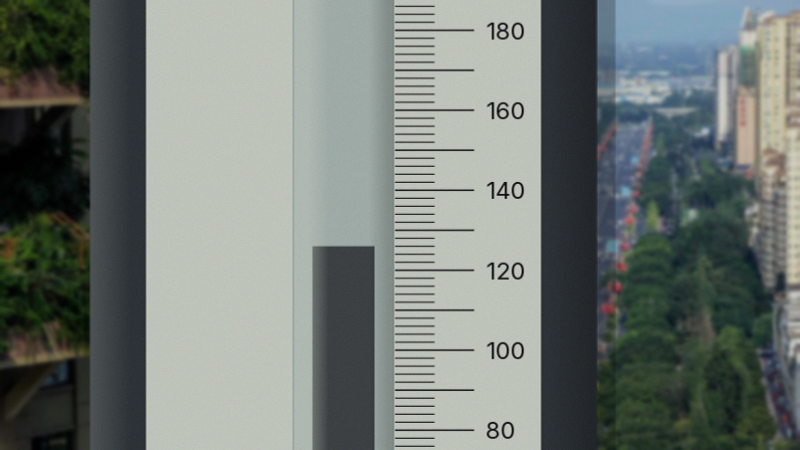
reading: 126
